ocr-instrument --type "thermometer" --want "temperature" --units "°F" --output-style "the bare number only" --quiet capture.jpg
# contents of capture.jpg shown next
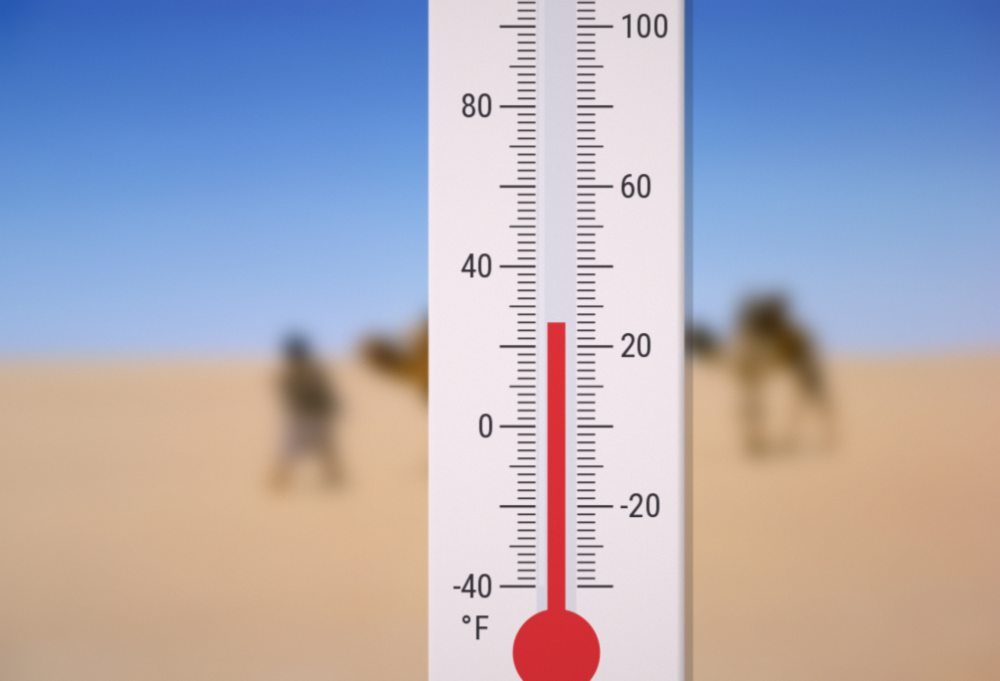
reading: 26
